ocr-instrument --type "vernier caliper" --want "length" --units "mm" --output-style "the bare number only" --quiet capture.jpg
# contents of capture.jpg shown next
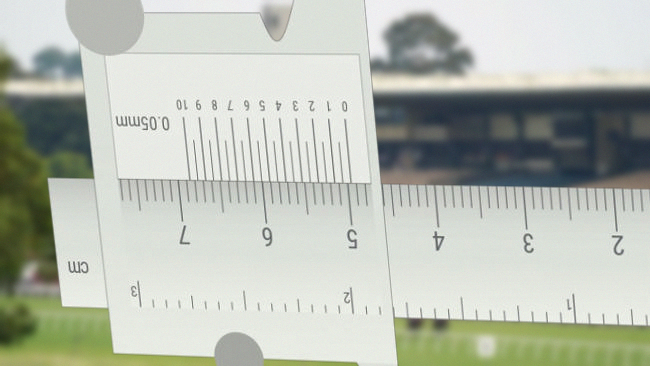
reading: 49.6
